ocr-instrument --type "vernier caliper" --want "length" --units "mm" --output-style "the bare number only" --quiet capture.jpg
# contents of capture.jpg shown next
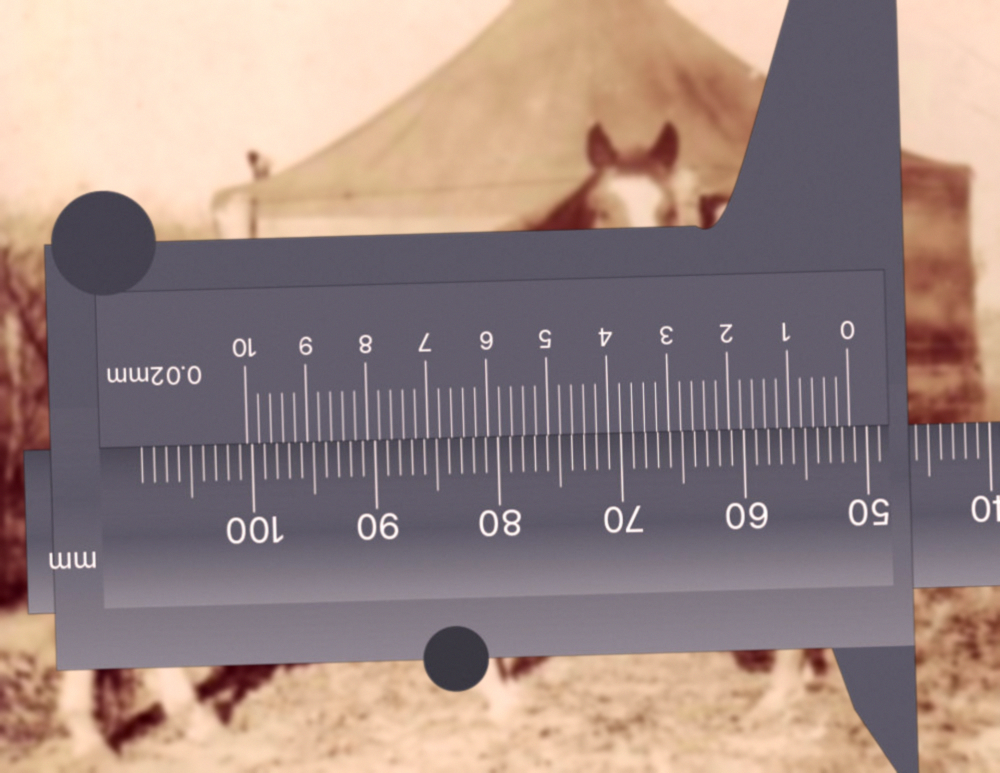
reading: 51.4
